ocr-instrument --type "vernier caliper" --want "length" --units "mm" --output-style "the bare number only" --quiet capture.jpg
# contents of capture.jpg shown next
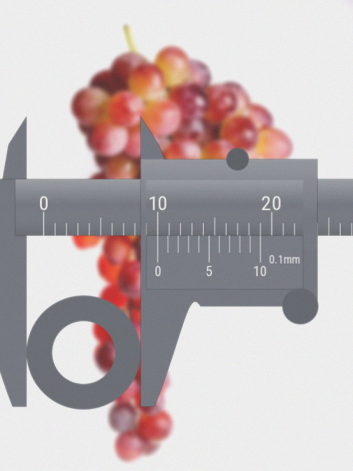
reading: 10.0
